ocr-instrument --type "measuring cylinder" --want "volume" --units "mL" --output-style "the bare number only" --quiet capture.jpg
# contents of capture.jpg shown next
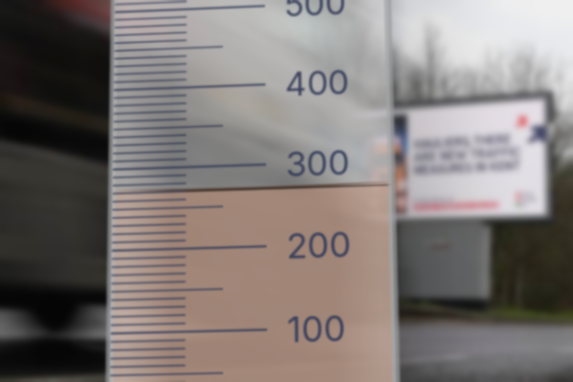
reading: 270
